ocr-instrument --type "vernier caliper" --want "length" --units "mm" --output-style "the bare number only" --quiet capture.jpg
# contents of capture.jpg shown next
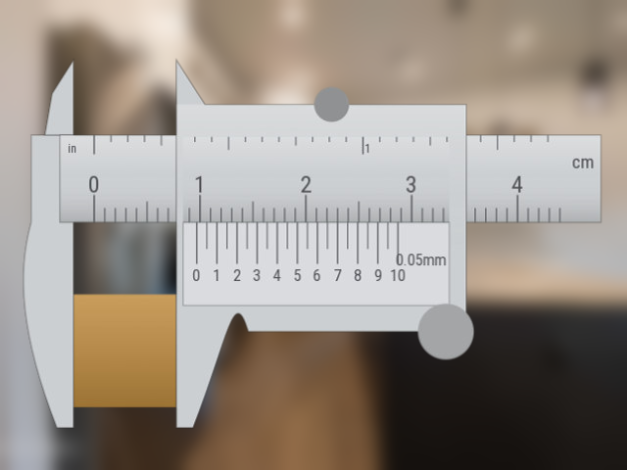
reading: 9.7
